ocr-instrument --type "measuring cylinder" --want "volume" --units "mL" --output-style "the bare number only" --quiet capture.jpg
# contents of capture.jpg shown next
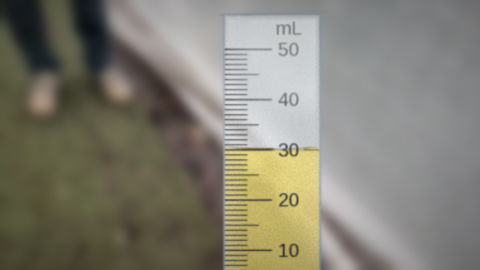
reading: 30
